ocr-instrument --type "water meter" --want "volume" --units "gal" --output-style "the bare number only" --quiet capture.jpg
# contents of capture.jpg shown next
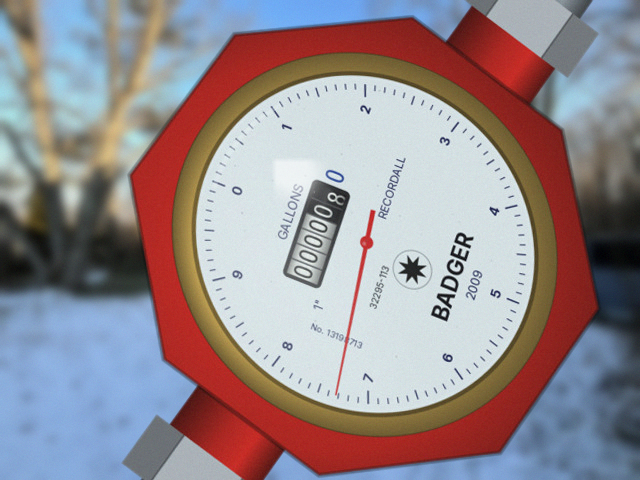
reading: 77.3
